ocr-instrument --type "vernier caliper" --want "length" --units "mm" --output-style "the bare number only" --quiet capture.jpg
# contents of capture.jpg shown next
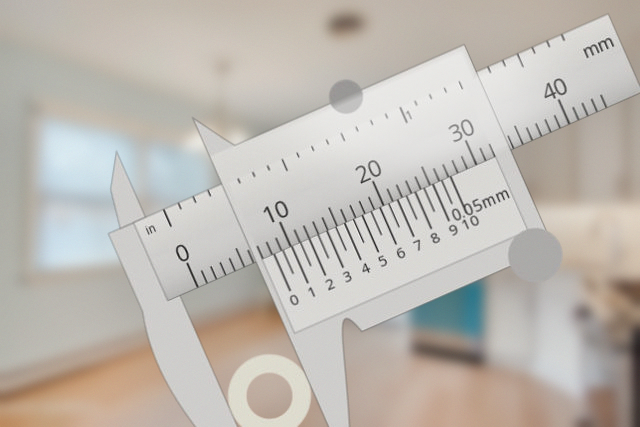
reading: 8.2
